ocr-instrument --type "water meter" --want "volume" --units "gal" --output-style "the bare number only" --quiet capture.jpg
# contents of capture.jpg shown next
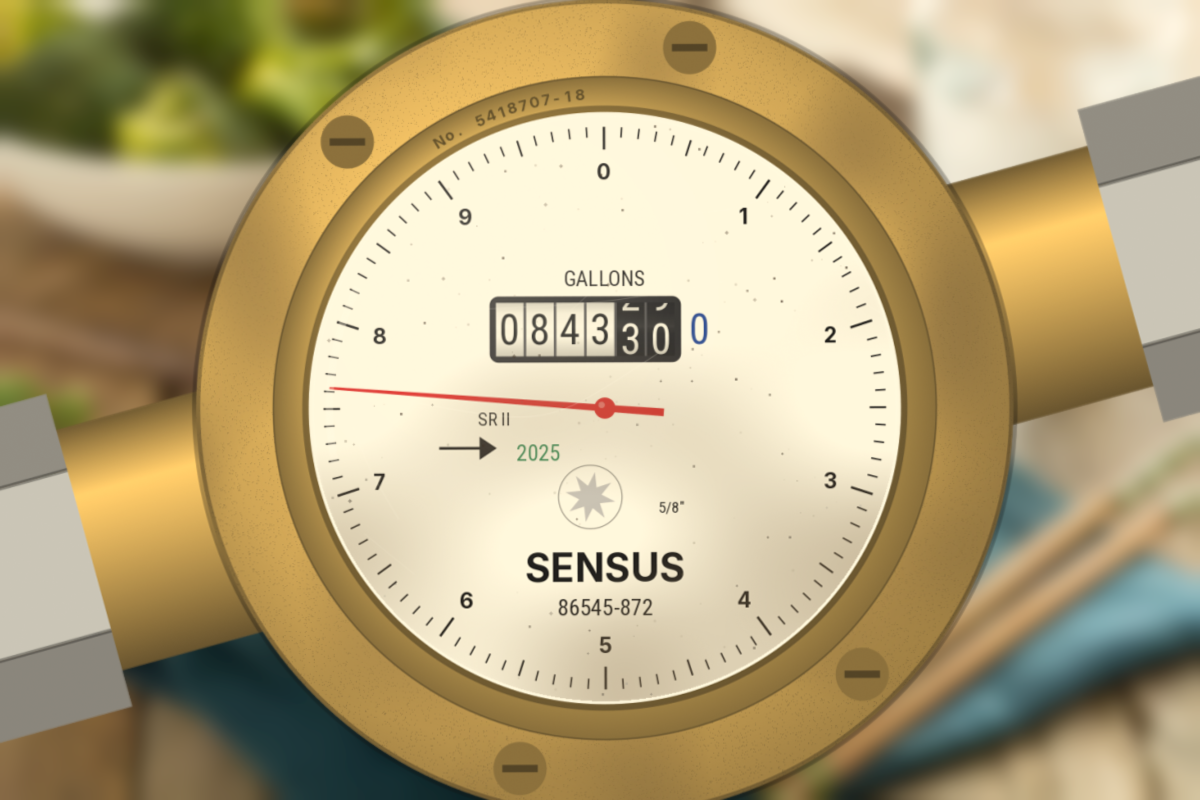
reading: 843297.6
